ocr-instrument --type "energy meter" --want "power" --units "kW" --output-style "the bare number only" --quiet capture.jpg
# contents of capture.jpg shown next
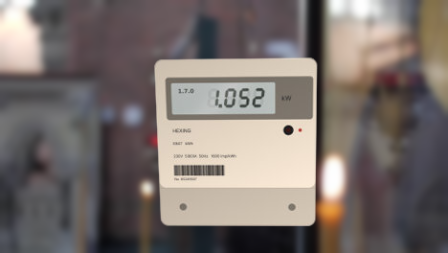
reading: 1.052
